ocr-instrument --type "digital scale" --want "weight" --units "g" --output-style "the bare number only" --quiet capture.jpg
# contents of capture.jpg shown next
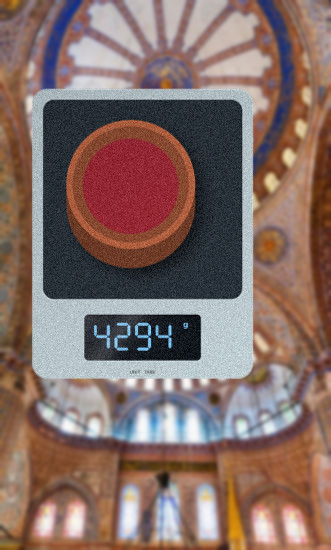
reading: 4294
